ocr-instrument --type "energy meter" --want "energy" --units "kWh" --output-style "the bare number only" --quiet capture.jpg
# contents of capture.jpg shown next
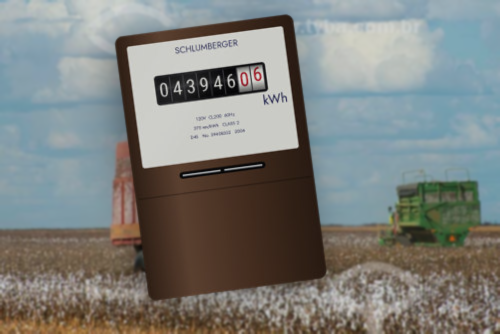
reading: 43946.06
